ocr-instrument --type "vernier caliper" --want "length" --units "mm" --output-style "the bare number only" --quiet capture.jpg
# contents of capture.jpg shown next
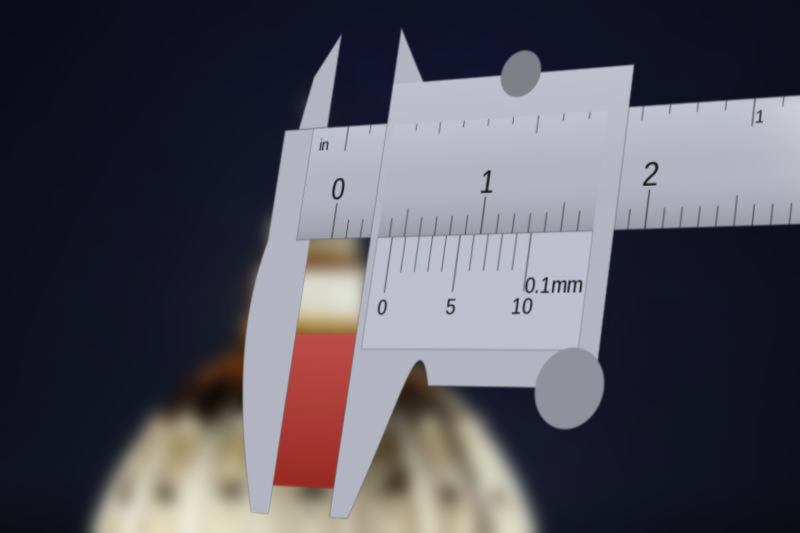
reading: 4.2
